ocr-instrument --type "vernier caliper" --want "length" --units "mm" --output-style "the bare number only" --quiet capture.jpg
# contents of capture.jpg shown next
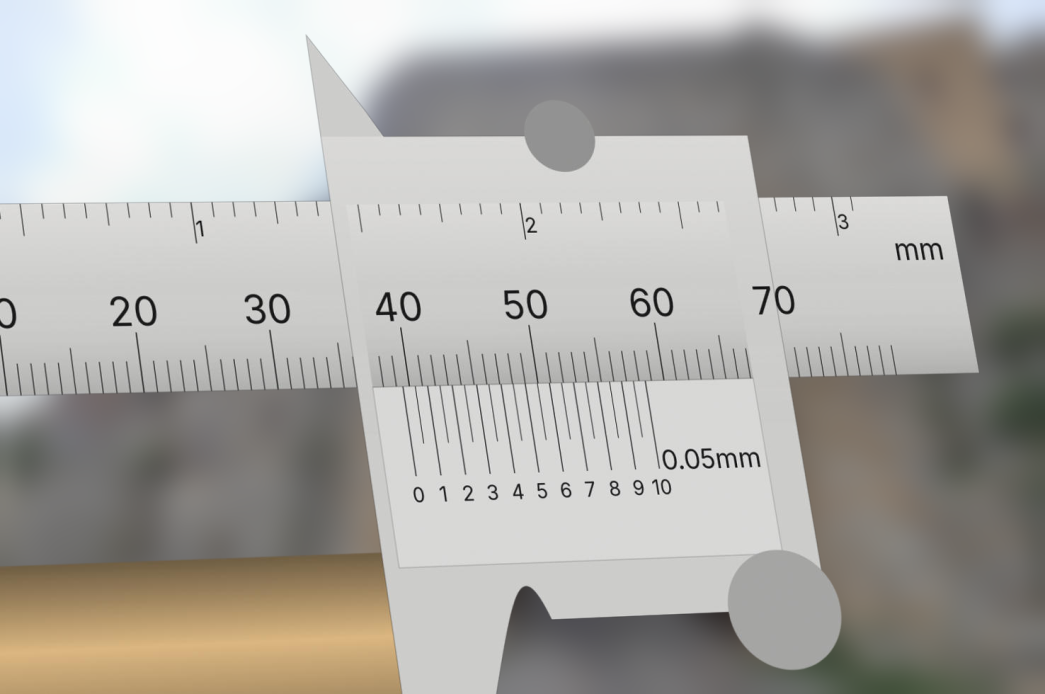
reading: 39.5
